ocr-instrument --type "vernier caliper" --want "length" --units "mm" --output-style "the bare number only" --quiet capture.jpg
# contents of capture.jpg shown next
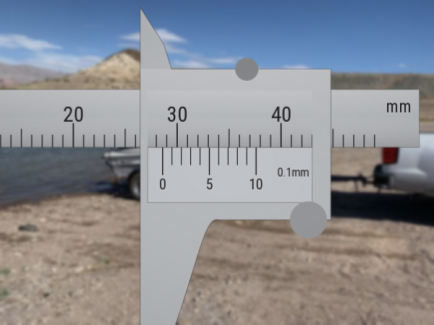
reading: 28.6
